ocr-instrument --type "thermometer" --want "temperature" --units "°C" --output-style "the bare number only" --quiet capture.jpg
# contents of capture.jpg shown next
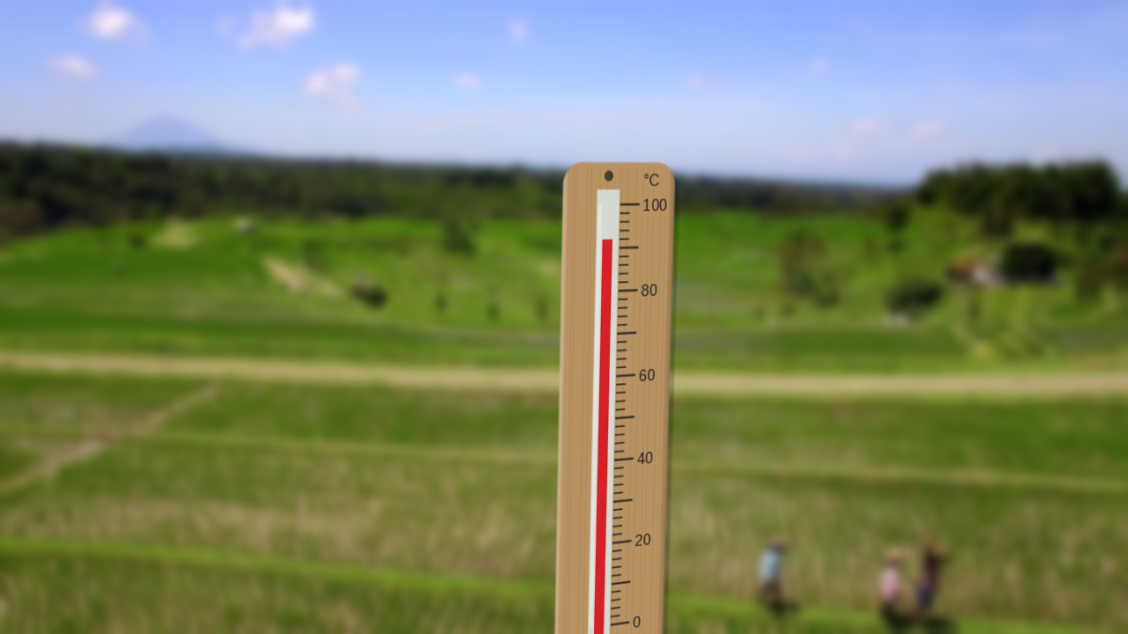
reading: 92
